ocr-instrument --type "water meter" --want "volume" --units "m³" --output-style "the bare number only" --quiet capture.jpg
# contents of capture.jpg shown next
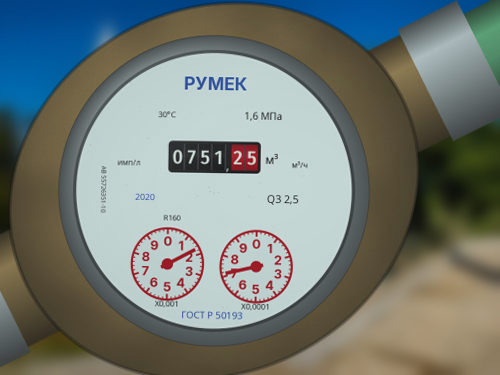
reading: 751.2517
